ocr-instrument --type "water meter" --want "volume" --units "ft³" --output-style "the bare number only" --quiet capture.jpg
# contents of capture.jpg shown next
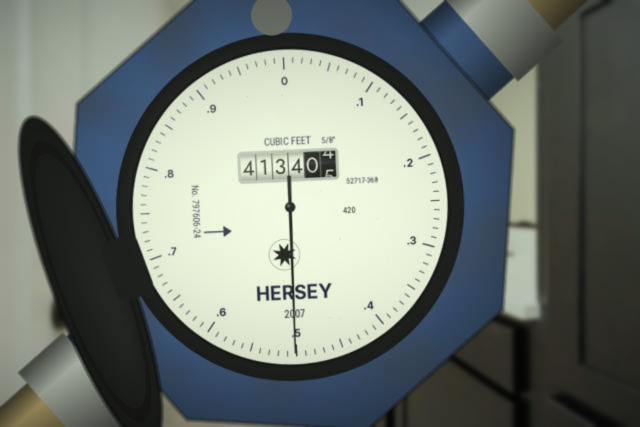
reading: 413404.50
